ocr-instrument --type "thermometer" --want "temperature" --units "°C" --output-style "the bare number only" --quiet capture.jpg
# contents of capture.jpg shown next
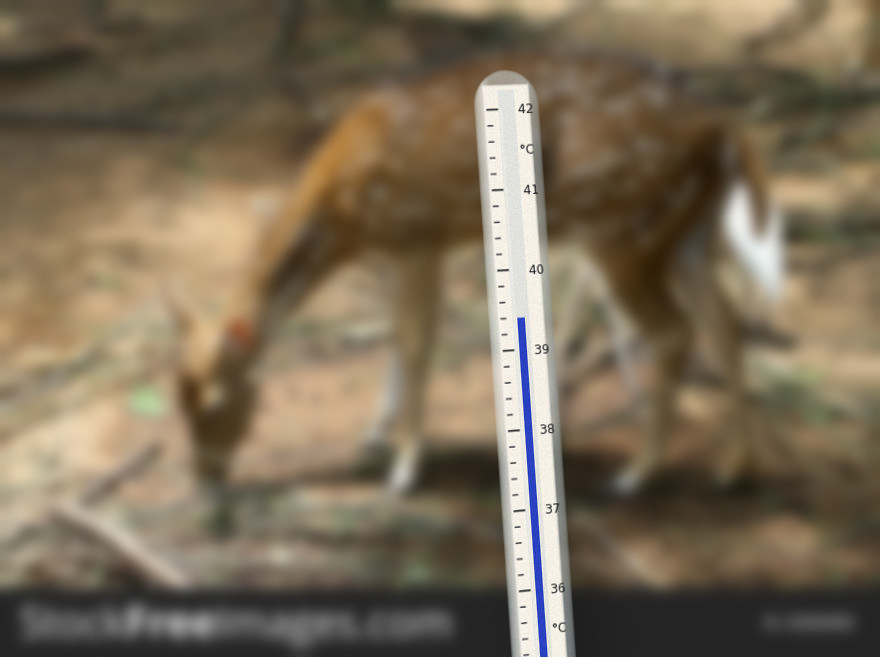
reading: 39.4
